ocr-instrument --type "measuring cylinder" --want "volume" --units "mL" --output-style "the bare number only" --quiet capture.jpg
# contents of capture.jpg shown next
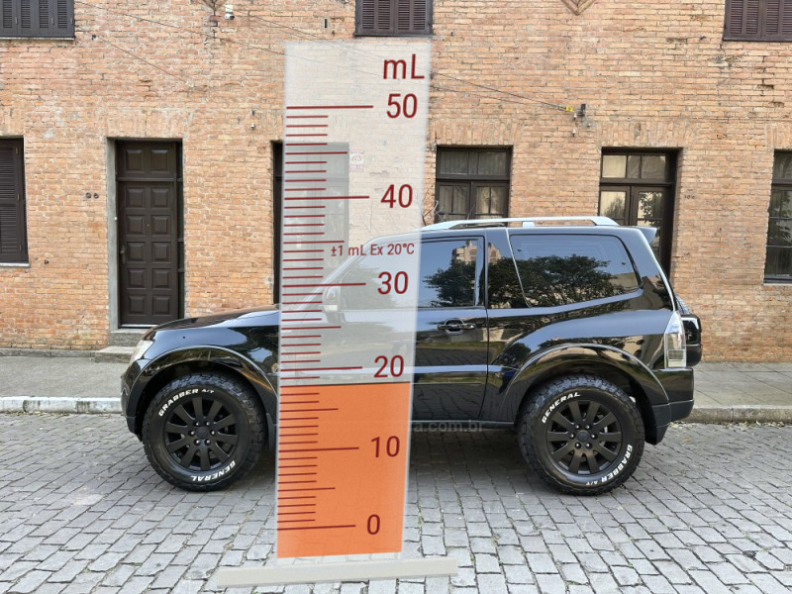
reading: 18
